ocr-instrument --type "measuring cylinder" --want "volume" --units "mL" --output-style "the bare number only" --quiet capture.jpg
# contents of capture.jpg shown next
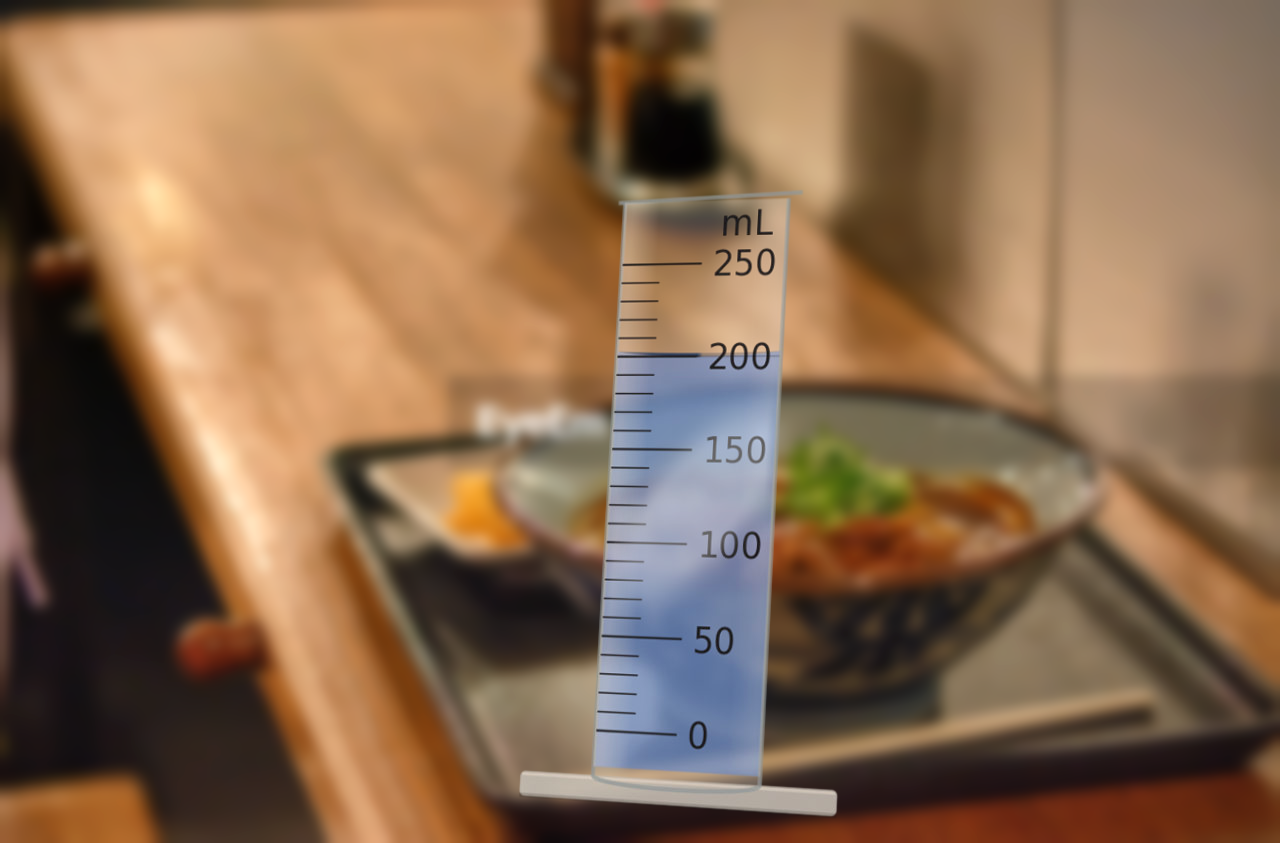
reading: 200
